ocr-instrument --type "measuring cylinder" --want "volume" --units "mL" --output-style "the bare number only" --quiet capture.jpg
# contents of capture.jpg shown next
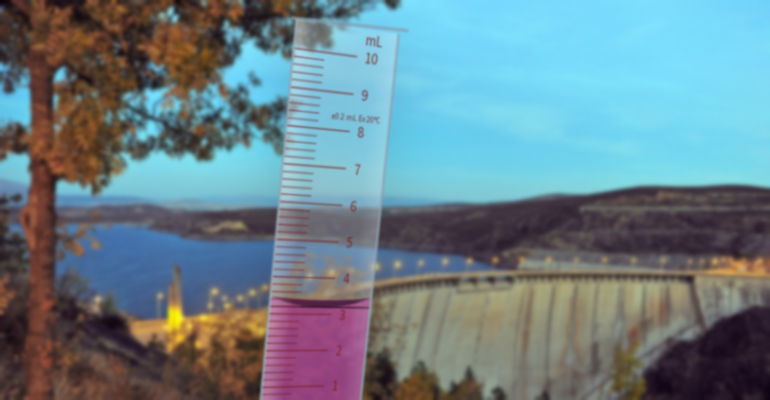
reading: 3.2
